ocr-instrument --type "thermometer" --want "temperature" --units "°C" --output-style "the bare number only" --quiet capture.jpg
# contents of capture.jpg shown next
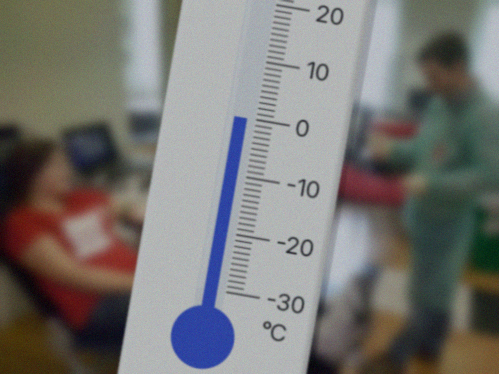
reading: 0
